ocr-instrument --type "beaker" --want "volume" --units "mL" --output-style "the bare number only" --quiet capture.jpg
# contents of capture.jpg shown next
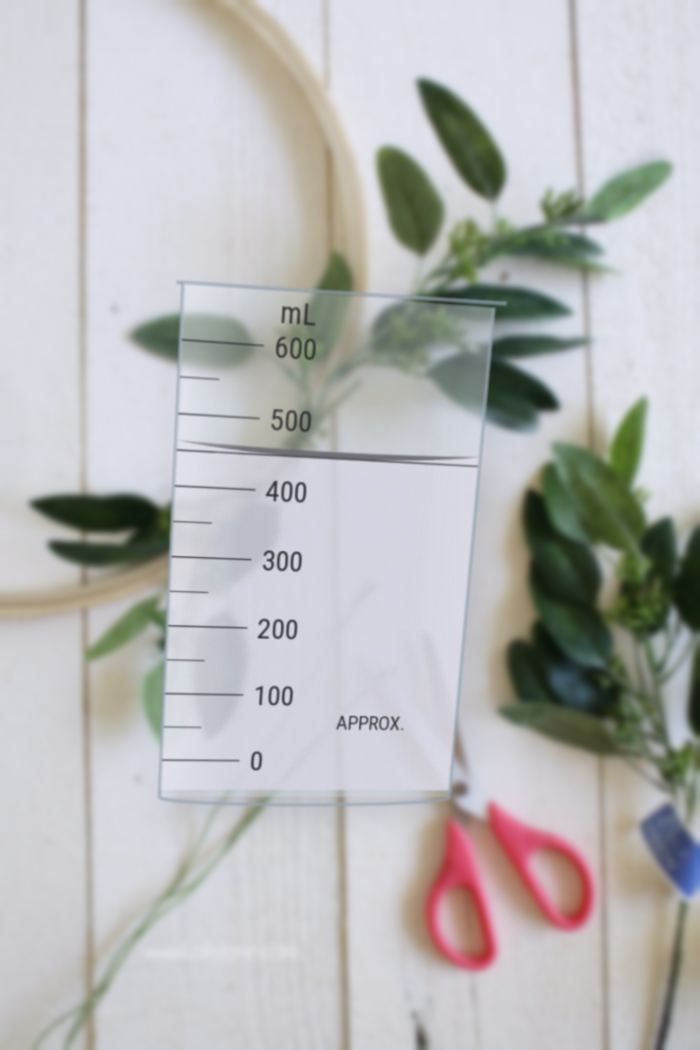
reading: 450
